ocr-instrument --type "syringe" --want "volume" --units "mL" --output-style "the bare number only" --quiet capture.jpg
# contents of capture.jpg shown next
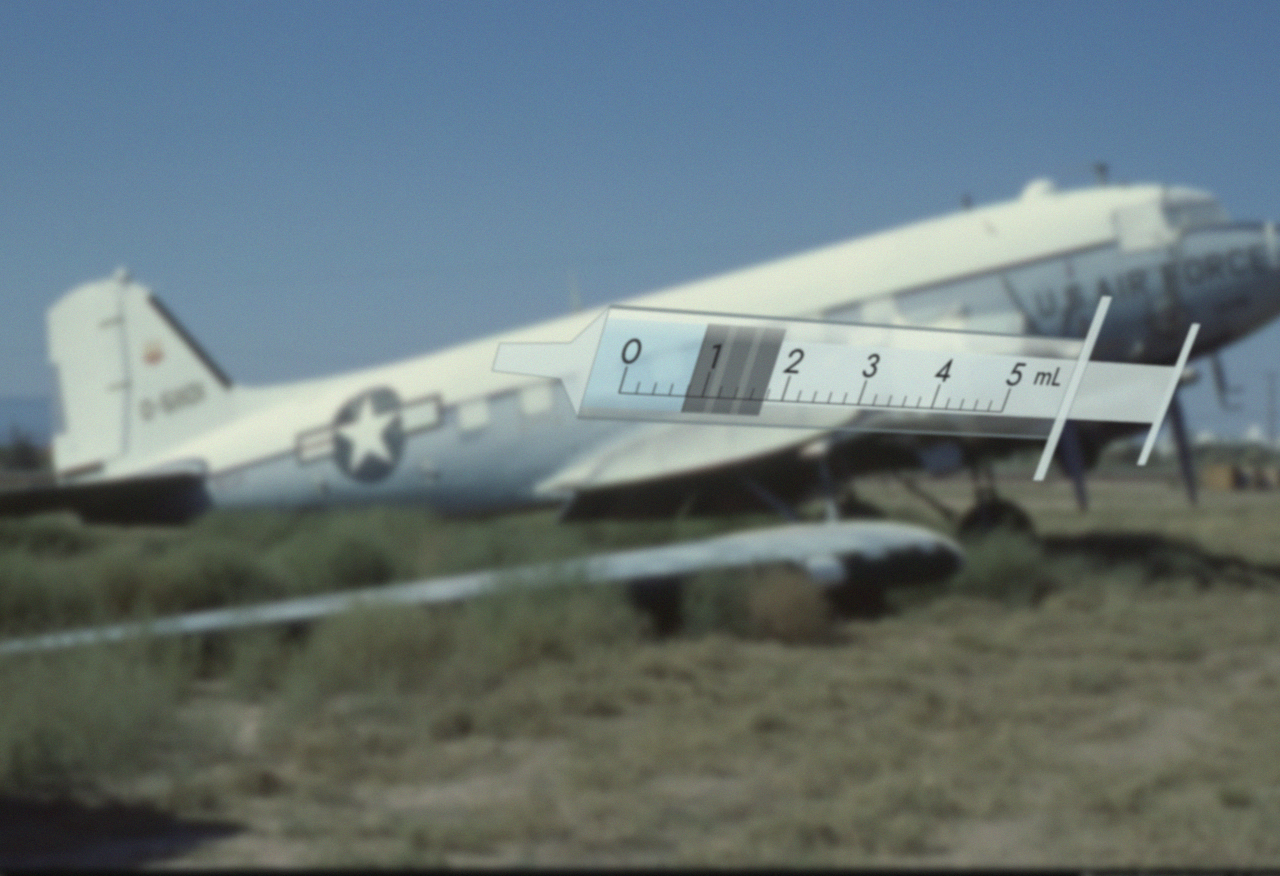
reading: 0.8
